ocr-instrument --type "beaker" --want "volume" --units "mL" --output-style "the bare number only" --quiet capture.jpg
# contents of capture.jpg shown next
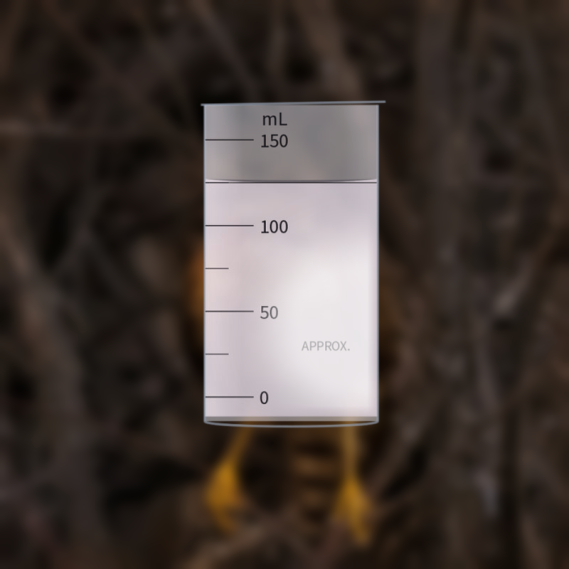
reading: 125
